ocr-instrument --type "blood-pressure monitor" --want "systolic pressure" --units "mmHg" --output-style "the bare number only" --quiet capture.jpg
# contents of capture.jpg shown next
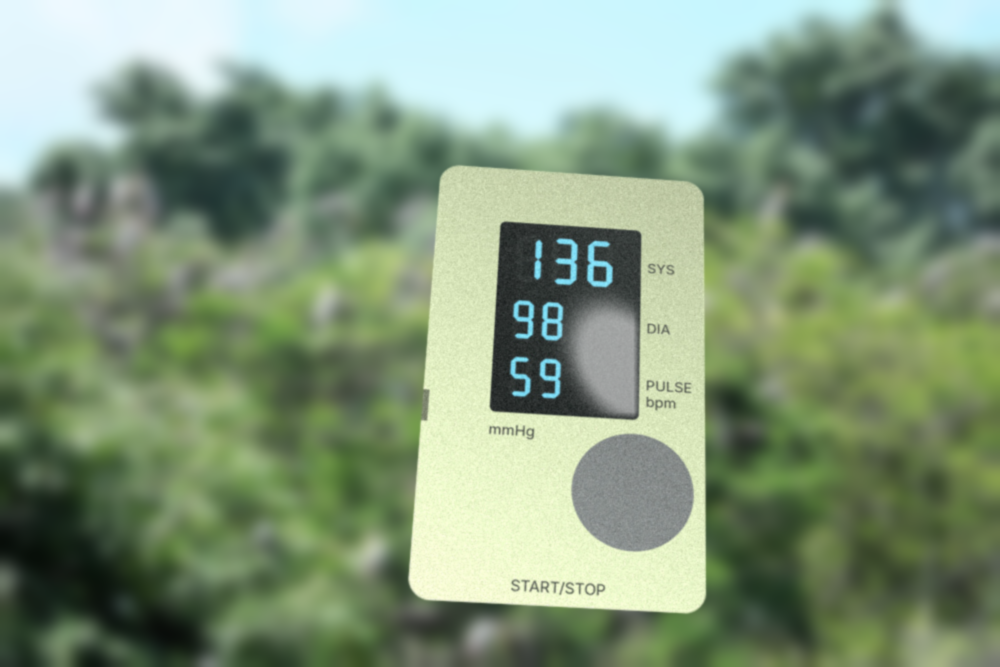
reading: 136
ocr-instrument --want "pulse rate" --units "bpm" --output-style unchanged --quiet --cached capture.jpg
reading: 59
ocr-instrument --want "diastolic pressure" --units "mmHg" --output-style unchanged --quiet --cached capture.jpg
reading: 98
